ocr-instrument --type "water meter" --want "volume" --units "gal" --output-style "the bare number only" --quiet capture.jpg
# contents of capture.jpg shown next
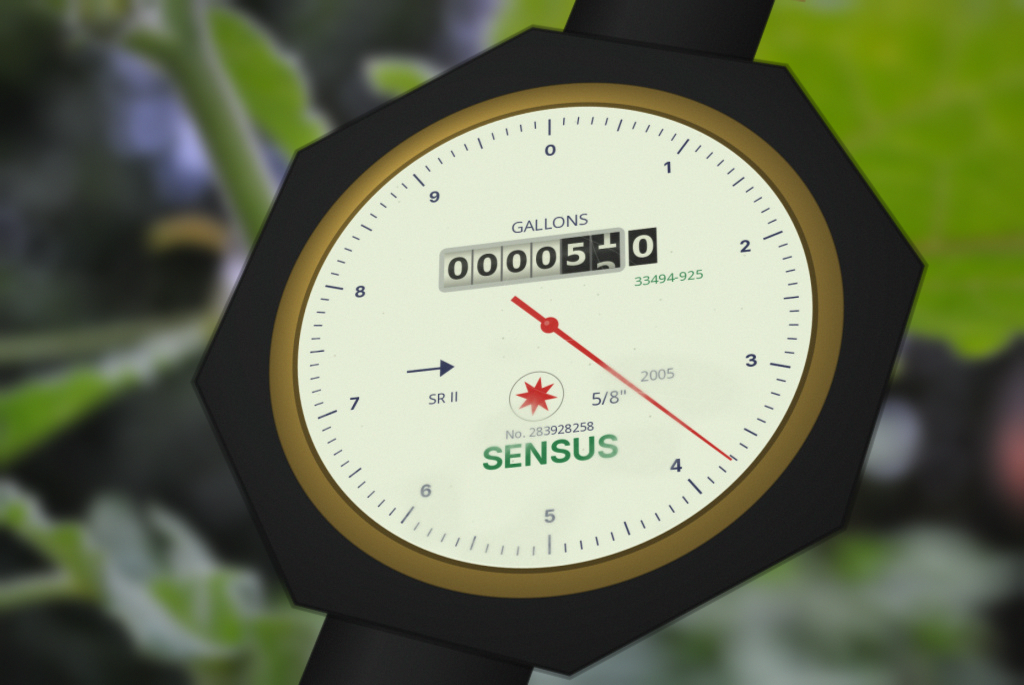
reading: 513.7
